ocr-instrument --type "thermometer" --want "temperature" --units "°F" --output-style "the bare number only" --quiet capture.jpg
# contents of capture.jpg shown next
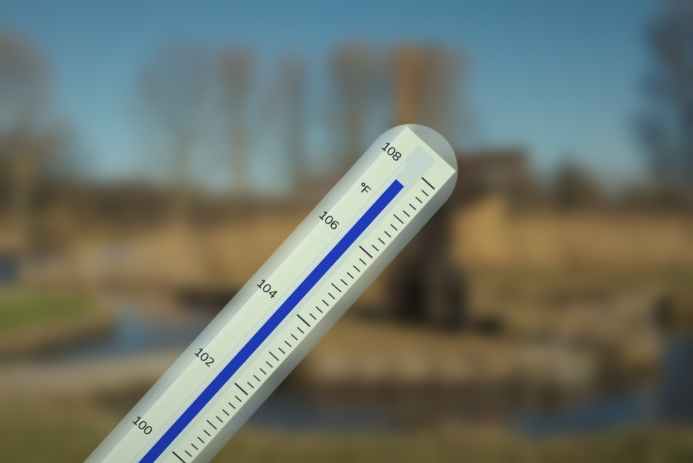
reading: 107.6
